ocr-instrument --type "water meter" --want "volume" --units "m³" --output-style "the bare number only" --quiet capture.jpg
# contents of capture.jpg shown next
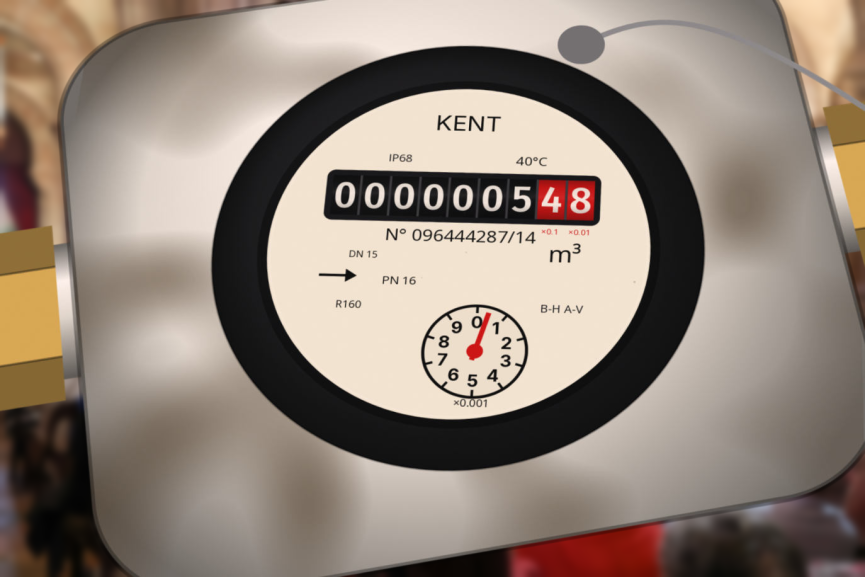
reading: 5.480
